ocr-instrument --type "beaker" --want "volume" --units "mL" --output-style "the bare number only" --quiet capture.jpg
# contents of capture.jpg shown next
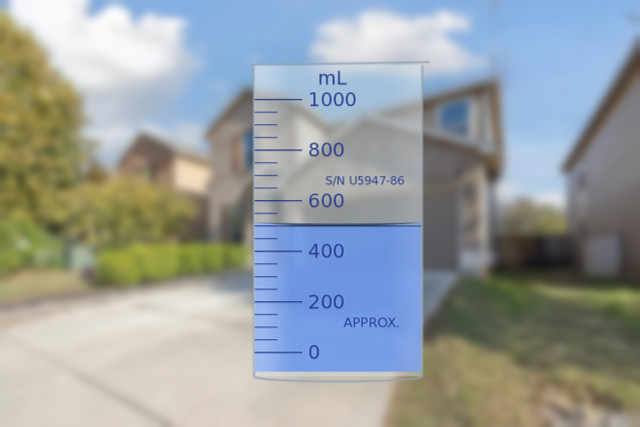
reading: 500
